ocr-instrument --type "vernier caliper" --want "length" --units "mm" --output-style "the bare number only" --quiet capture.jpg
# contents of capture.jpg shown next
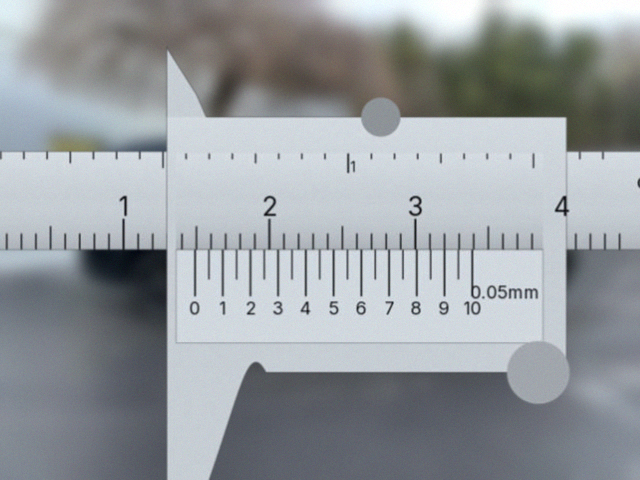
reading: 14.9
